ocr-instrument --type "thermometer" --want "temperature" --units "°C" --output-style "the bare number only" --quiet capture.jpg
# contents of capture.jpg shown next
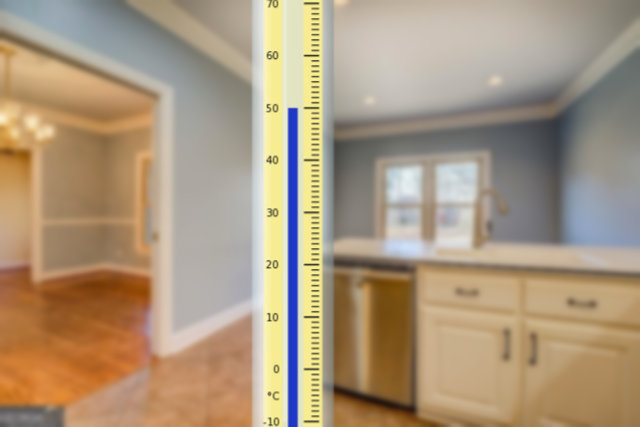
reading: 50
